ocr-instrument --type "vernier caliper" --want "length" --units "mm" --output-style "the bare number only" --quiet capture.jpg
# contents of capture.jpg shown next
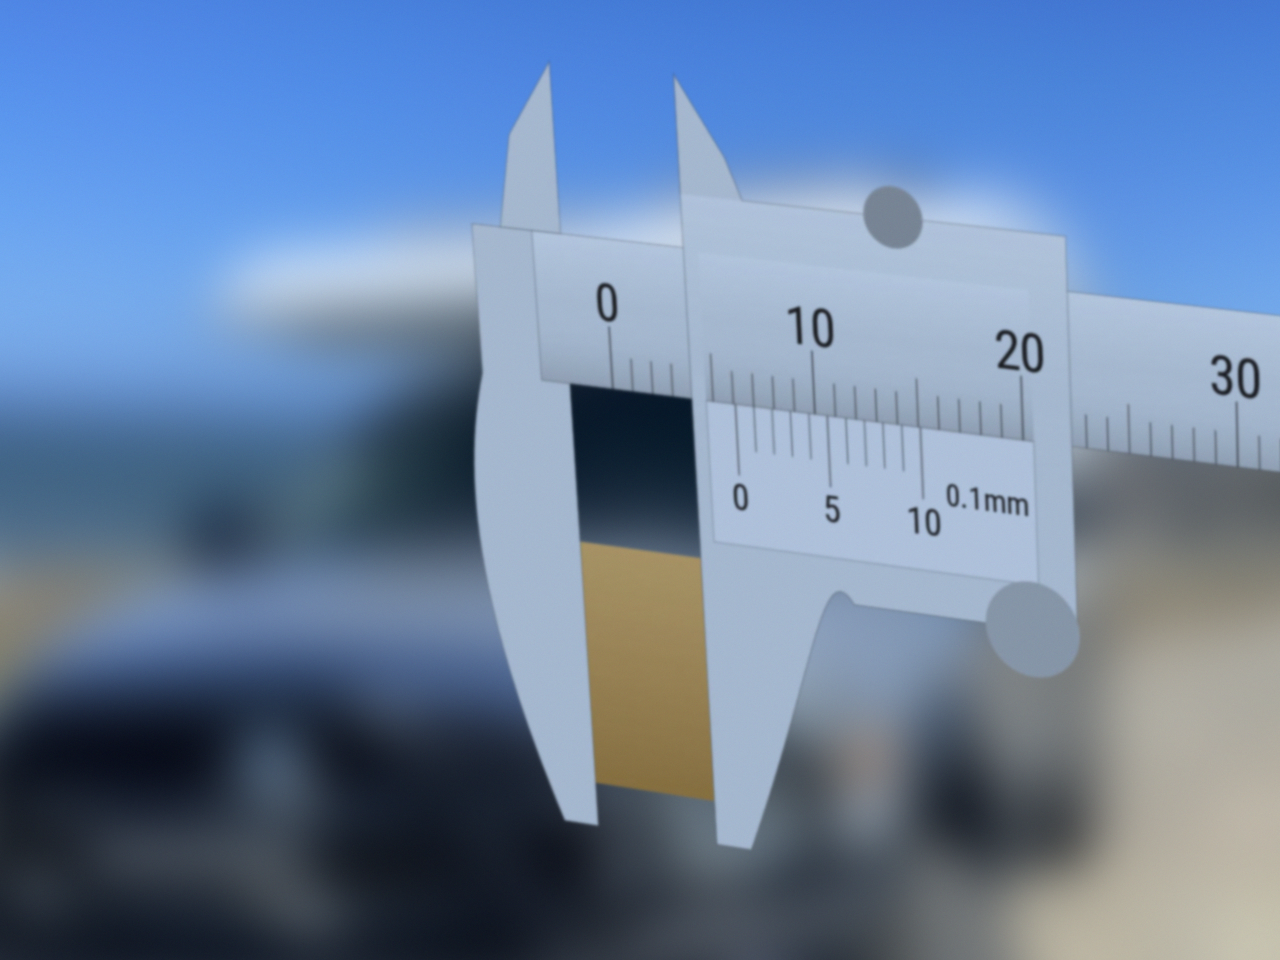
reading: 6.1
